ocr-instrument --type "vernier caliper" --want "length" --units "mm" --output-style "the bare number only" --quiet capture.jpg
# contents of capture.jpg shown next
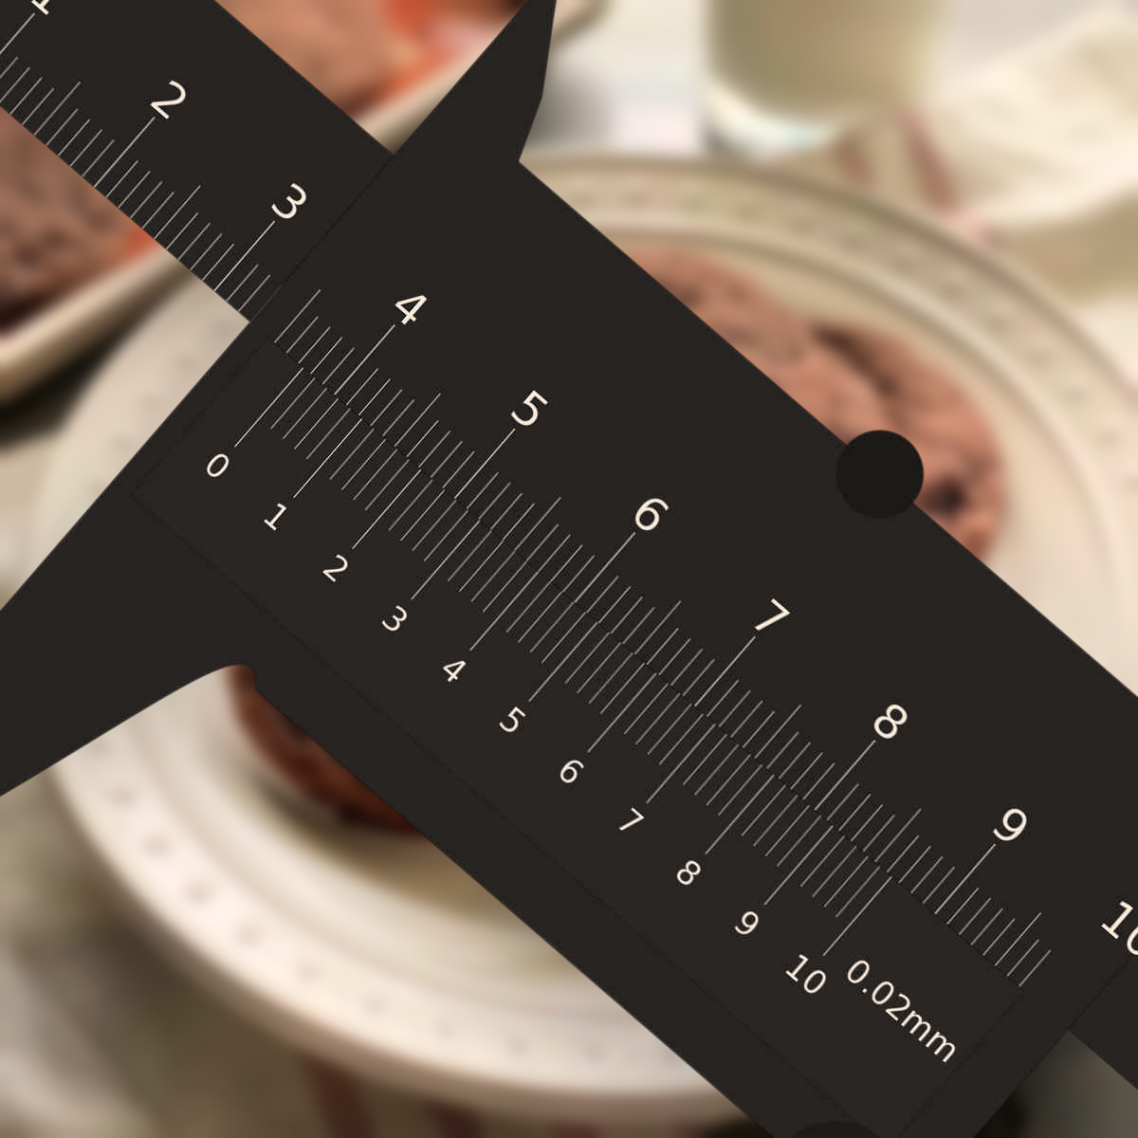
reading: 37.4
